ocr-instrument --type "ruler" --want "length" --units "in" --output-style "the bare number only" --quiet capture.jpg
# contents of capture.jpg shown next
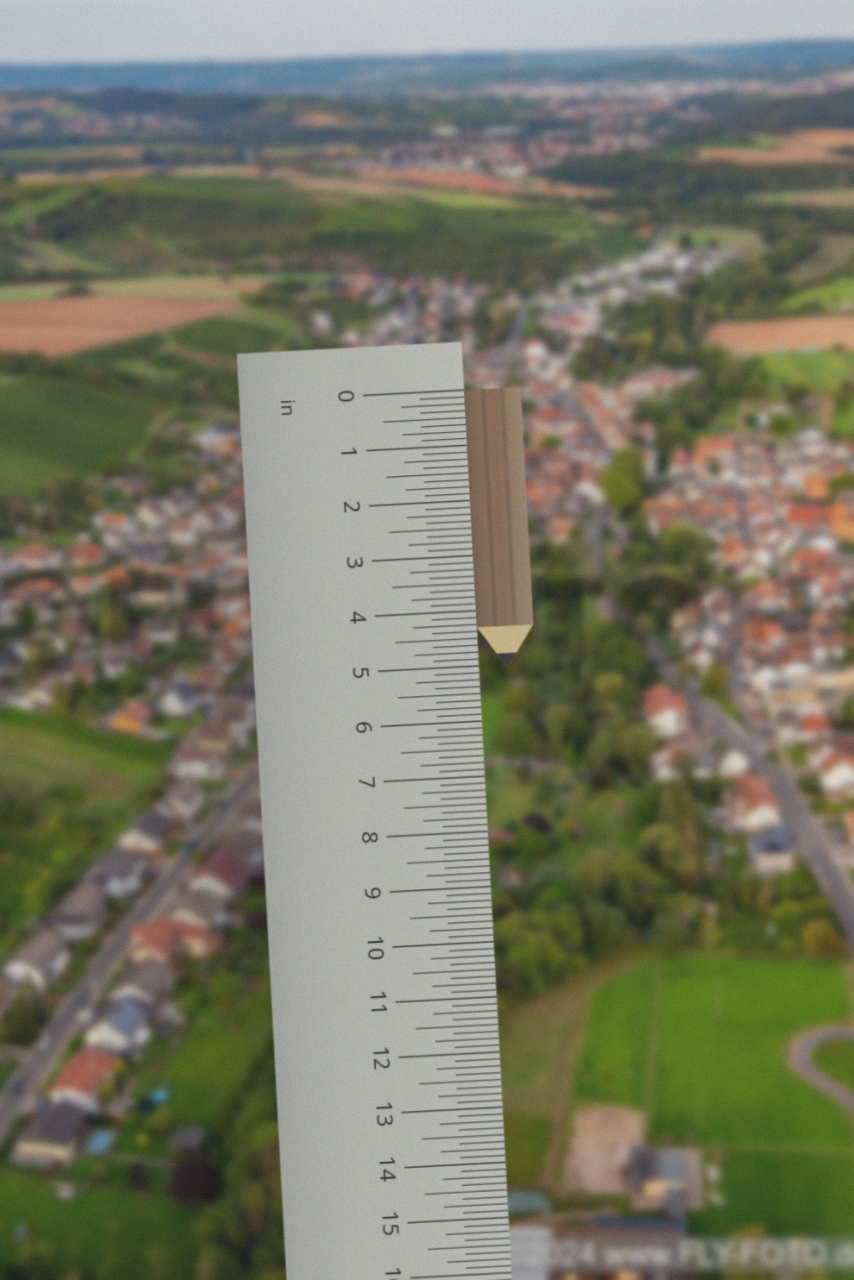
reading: 5
